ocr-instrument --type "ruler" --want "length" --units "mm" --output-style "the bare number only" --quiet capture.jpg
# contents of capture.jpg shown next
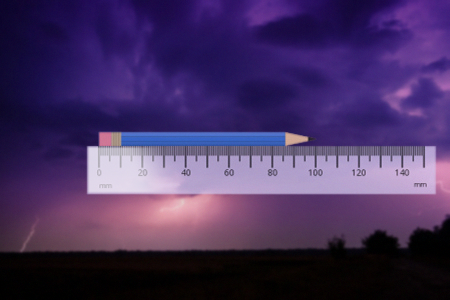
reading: 100
